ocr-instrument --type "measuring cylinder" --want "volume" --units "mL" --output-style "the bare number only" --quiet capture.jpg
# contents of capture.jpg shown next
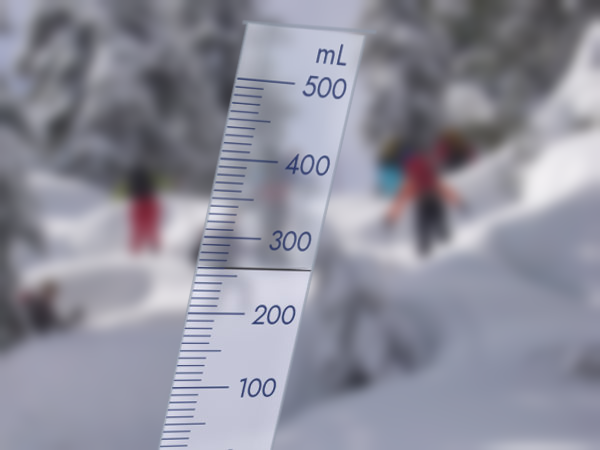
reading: 260
